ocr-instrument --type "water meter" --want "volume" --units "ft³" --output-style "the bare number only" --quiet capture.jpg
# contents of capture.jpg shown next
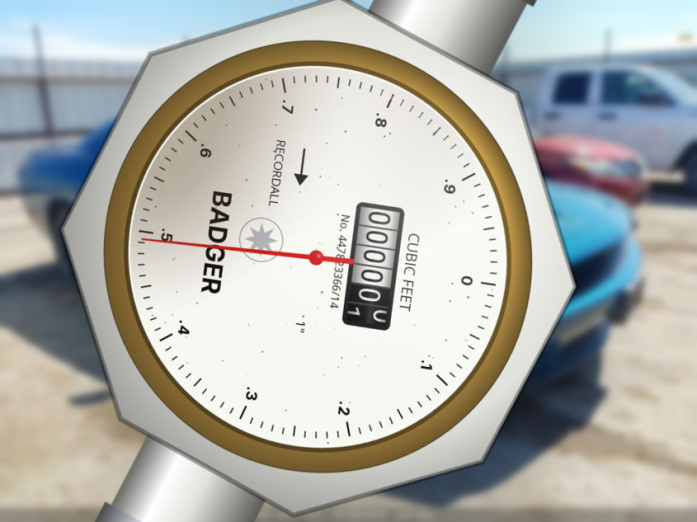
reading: 0.49
